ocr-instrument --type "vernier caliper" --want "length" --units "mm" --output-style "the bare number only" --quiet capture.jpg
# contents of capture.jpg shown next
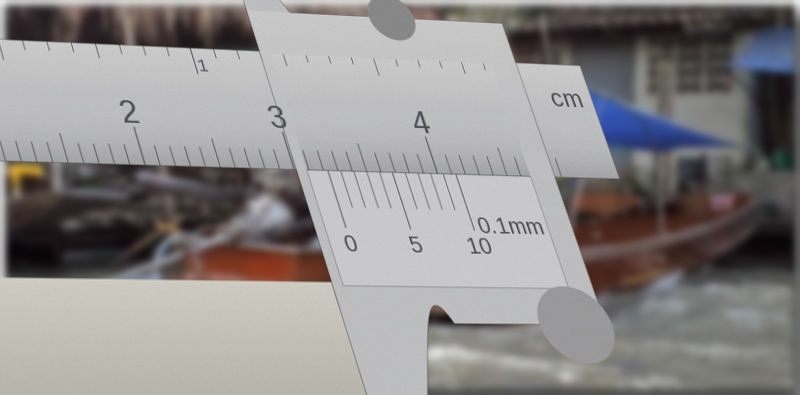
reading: 32.3
